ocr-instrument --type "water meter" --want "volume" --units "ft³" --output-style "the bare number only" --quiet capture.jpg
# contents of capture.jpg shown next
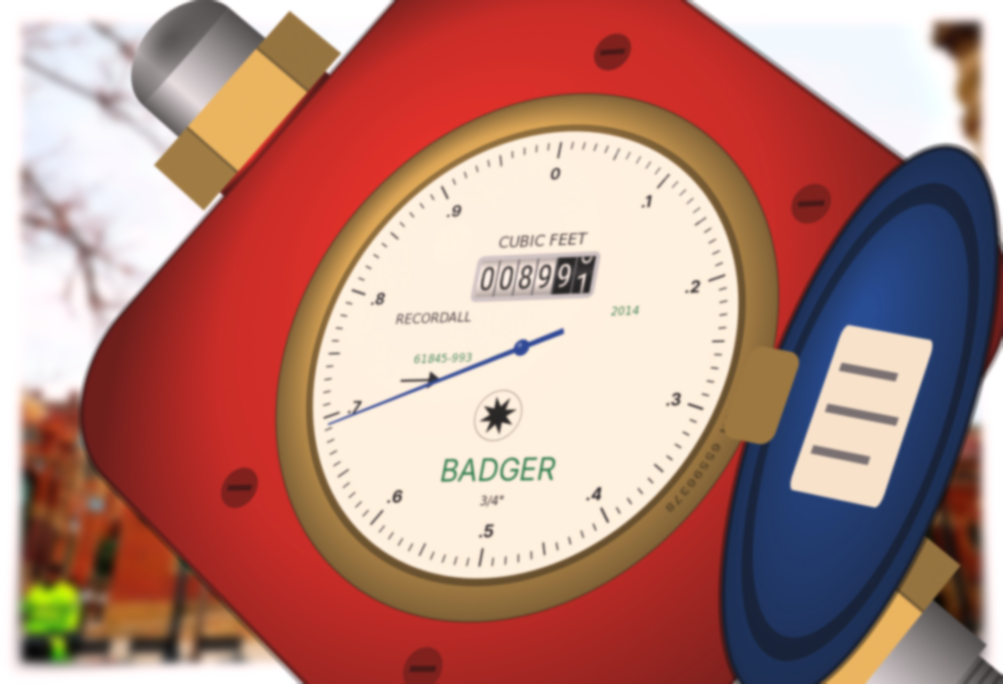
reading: 8990.69
